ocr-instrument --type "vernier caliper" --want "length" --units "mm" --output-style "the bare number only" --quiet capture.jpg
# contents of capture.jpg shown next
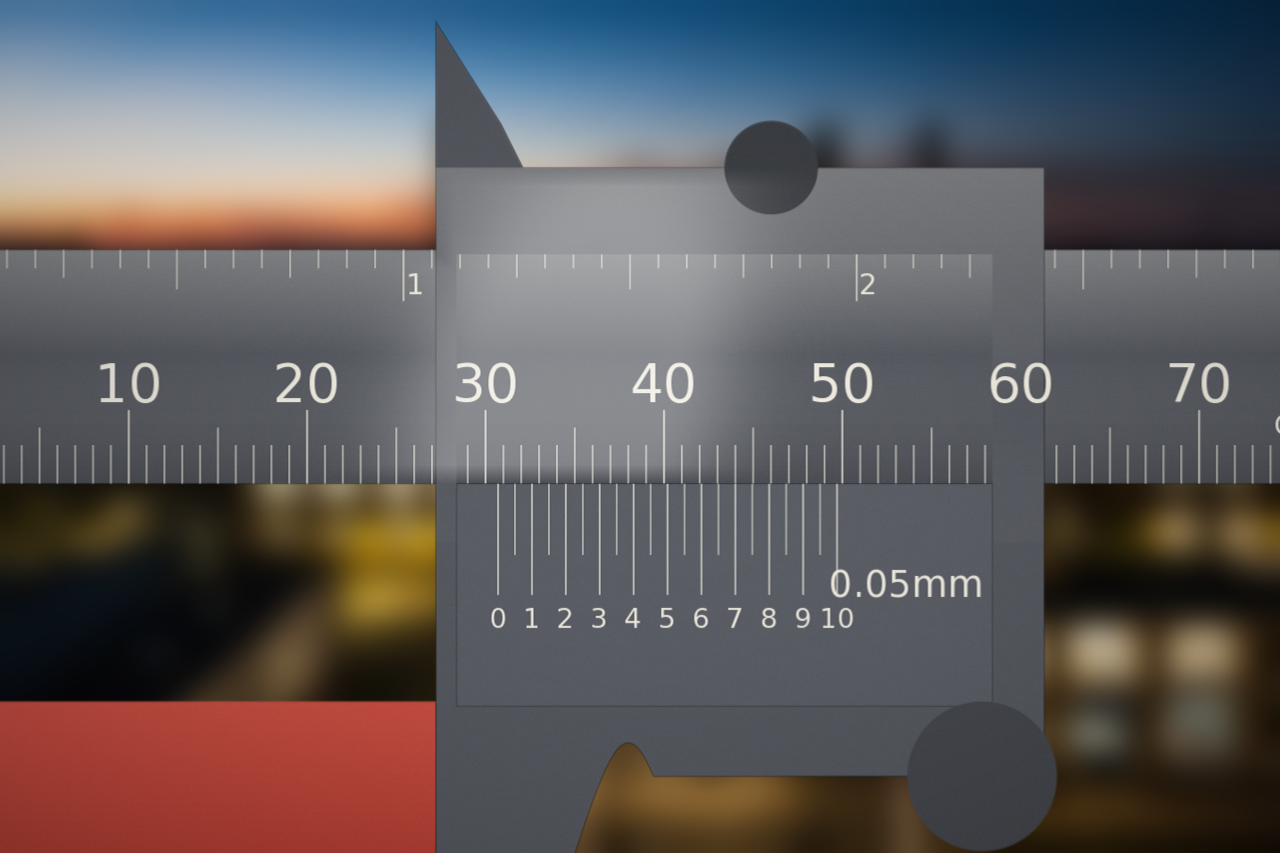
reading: 30.7
